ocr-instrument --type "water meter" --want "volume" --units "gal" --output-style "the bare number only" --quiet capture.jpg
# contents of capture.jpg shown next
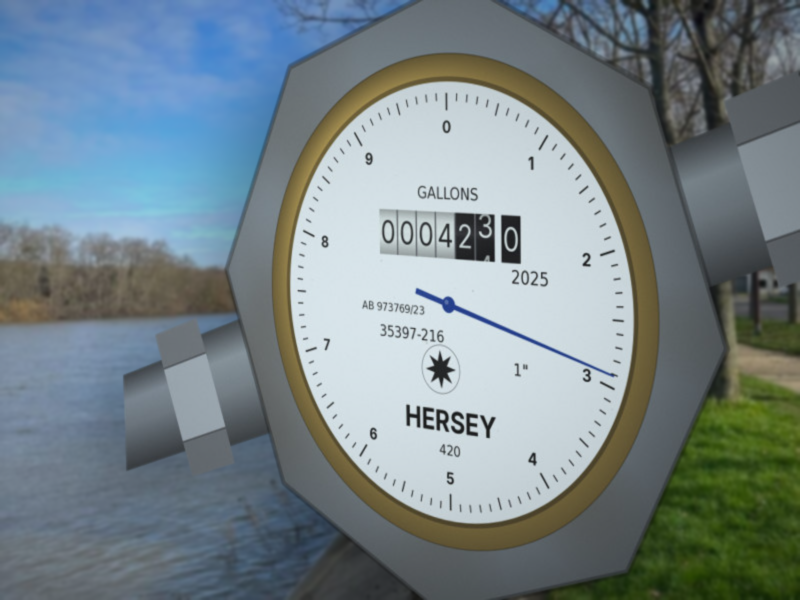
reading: 4232.9
